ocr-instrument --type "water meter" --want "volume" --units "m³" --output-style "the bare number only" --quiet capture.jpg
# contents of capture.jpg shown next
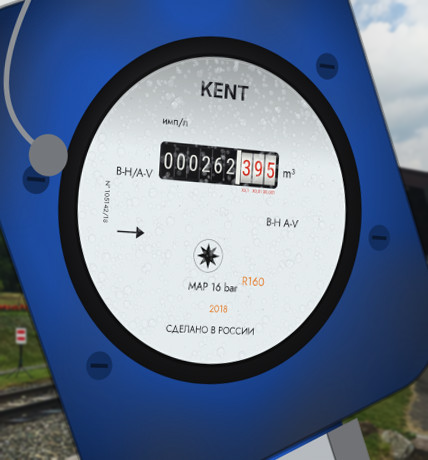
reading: 262.395
